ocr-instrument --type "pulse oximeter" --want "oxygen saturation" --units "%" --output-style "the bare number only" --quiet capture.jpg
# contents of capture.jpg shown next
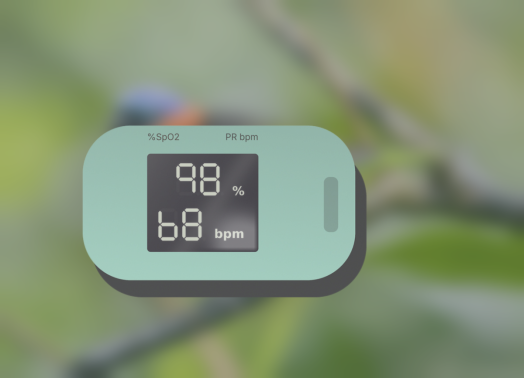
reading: 98
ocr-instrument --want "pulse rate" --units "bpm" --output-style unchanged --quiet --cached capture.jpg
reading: 68
